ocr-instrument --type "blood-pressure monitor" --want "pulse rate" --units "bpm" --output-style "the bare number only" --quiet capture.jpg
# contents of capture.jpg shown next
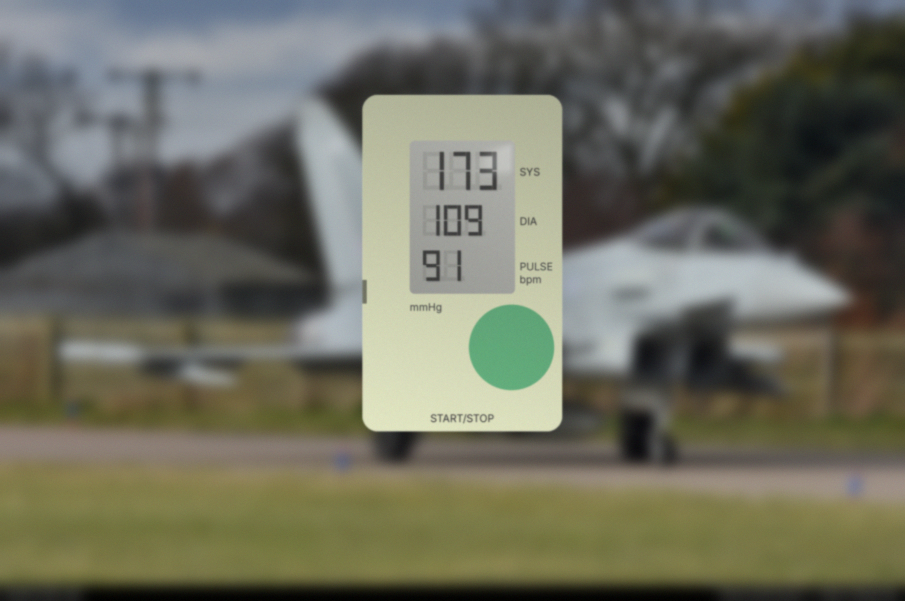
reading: 91
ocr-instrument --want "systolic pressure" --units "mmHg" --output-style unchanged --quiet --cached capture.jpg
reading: 173
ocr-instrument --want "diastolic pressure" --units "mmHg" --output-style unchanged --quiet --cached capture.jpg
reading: 109
